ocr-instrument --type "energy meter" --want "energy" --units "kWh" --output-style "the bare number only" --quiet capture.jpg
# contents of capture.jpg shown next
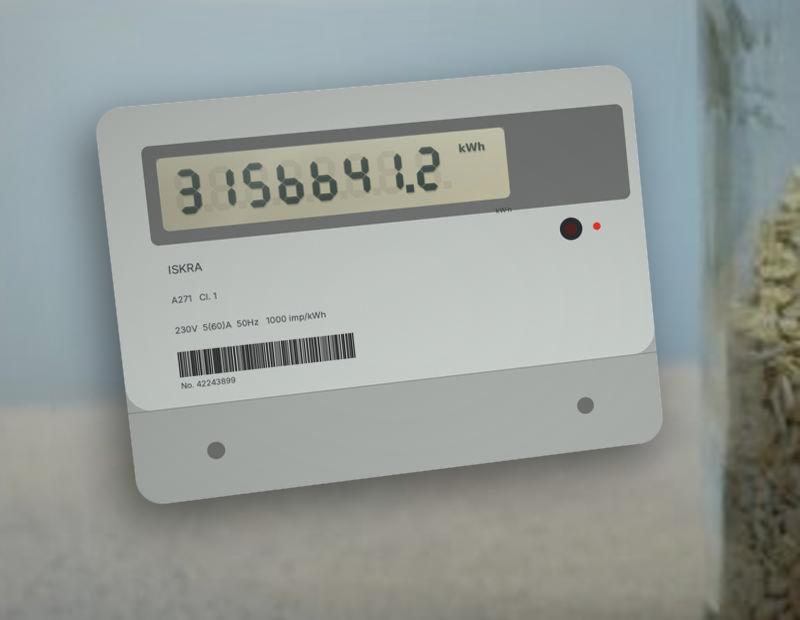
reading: 3156641.2
